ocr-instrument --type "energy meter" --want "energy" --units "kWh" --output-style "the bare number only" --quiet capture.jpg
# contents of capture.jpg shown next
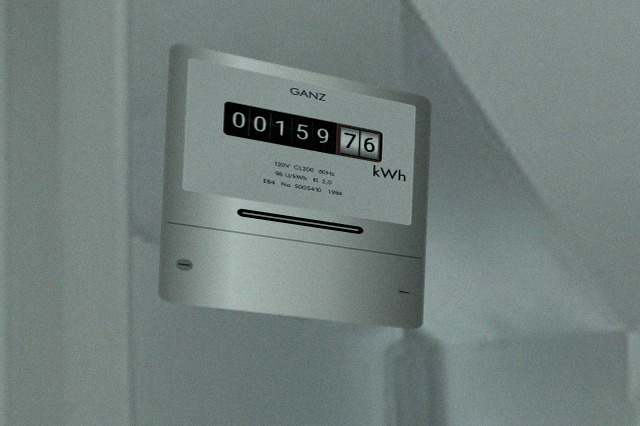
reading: 159.76
